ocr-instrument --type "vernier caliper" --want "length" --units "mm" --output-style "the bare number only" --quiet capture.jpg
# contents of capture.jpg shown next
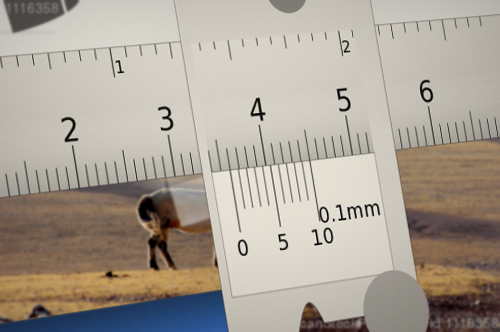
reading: 36.0
